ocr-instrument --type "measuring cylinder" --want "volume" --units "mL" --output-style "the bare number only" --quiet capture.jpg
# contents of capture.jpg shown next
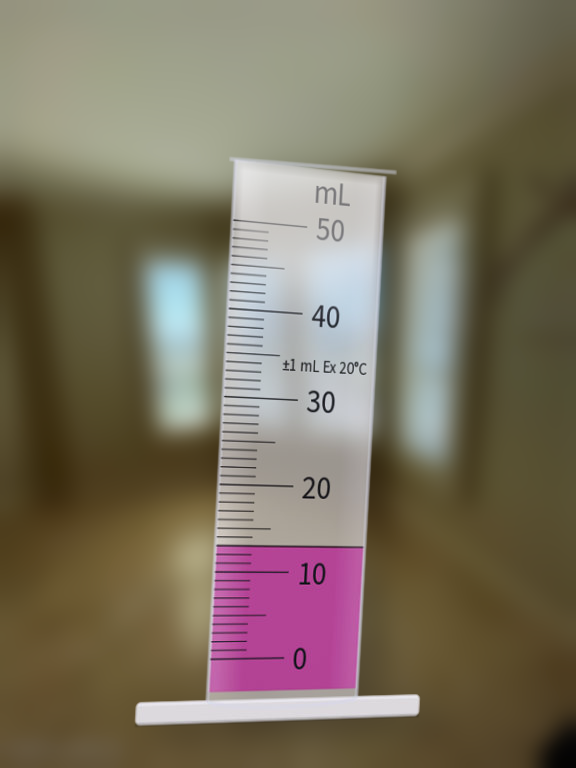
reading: 13
